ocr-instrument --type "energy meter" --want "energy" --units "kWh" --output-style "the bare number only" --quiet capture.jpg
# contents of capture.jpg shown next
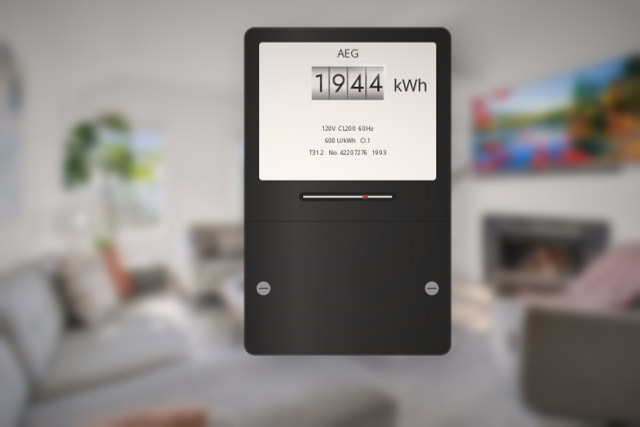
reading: 1944
